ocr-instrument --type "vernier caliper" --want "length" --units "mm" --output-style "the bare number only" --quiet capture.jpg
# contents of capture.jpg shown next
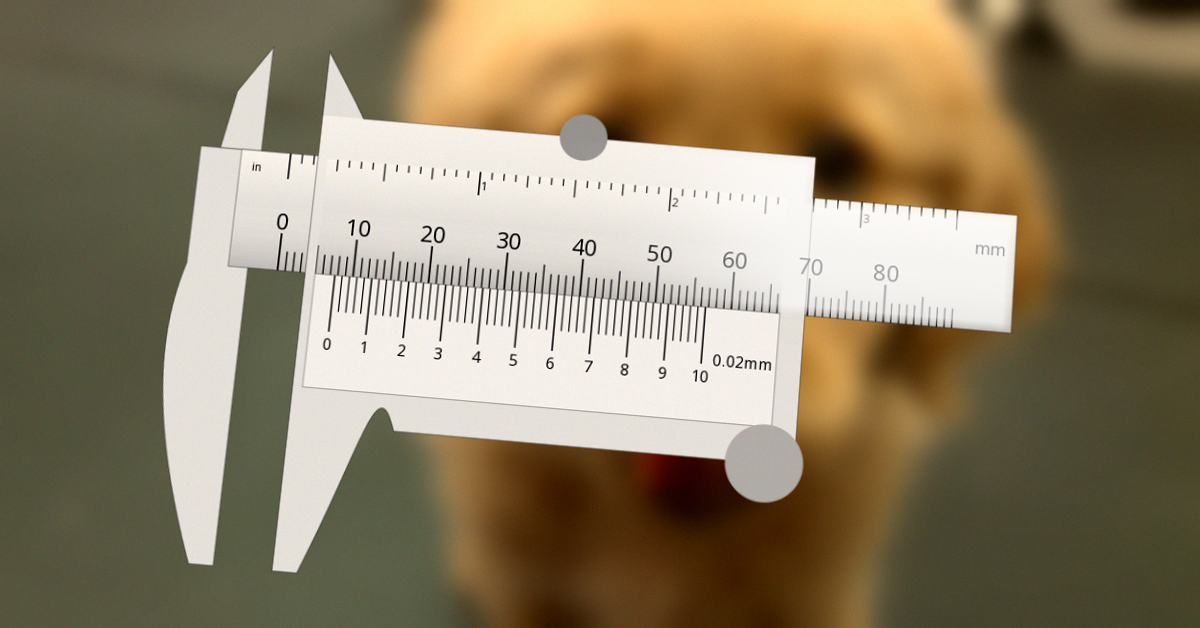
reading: 7.6
